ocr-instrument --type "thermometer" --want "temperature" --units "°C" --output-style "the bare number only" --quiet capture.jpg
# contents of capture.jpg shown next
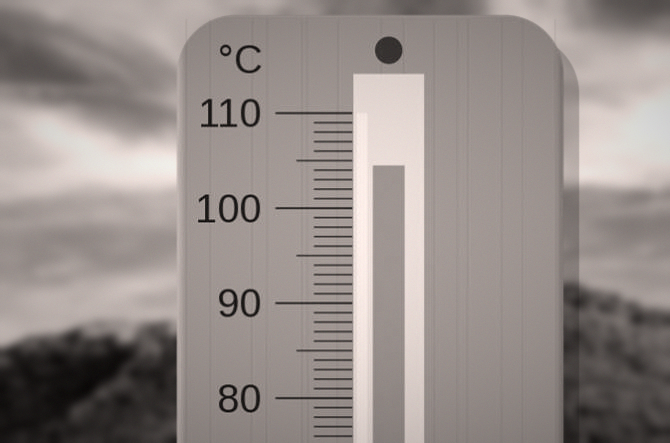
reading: 104.5
